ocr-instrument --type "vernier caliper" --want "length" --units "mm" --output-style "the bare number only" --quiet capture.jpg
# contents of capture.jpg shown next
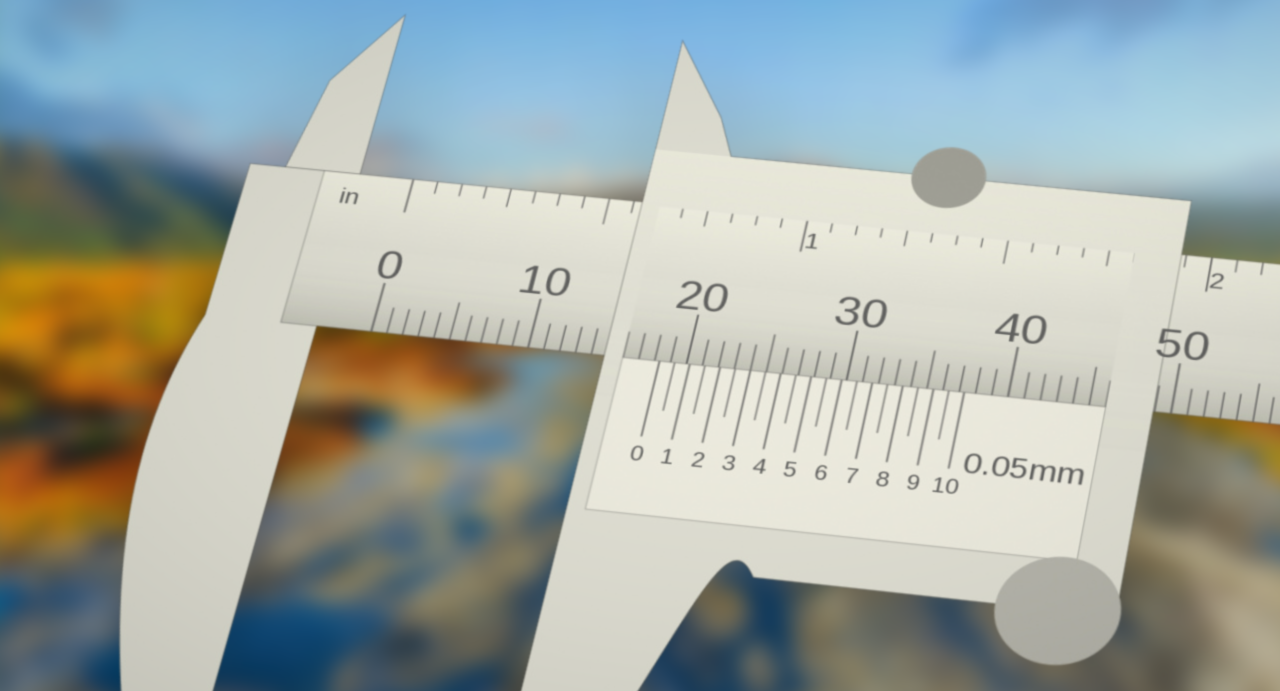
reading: 18.3
